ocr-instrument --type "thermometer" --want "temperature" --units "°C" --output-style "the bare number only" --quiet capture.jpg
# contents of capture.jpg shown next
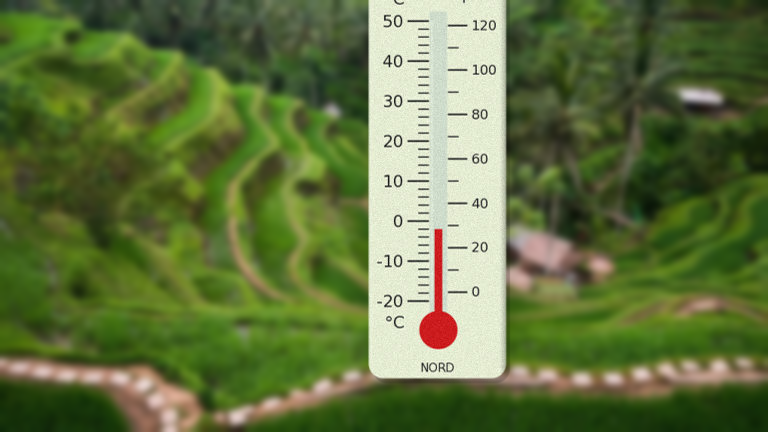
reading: -2
